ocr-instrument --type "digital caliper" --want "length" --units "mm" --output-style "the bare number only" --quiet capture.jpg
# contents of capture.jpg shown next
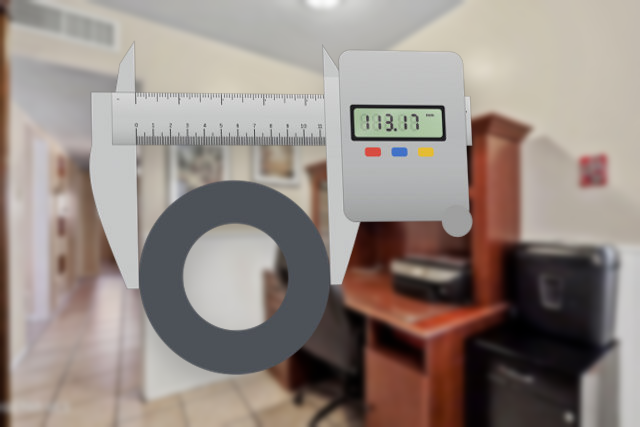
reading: 113.17
